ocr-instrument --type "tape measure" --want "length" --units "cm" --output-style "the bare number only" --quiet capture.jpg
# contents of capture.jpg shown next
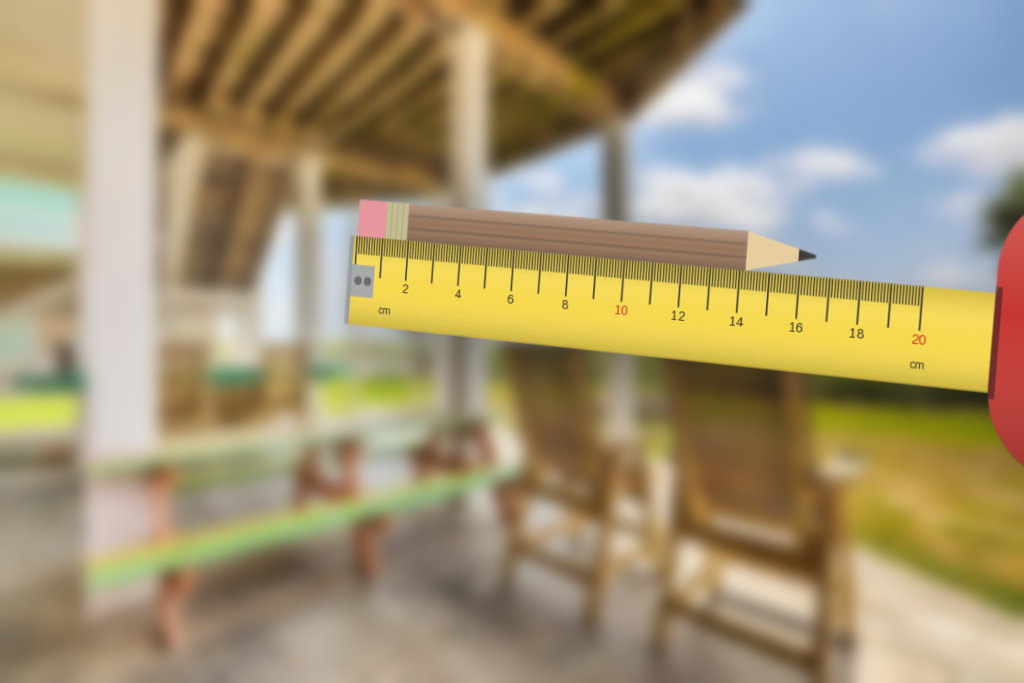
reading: 16.5
